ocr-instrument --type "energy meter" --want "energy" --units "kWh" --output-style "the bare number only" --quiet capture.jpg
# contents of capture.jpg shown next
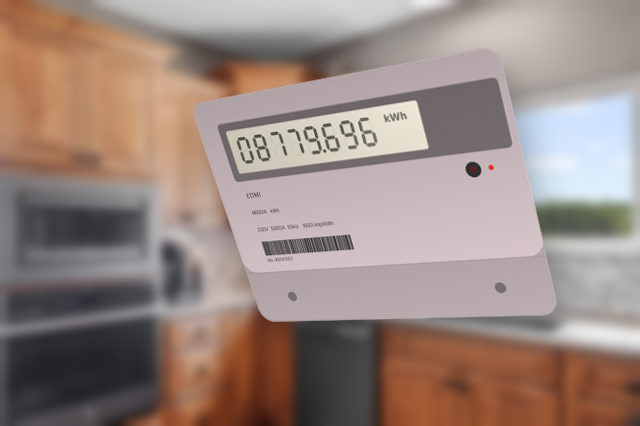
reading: 8779.696
